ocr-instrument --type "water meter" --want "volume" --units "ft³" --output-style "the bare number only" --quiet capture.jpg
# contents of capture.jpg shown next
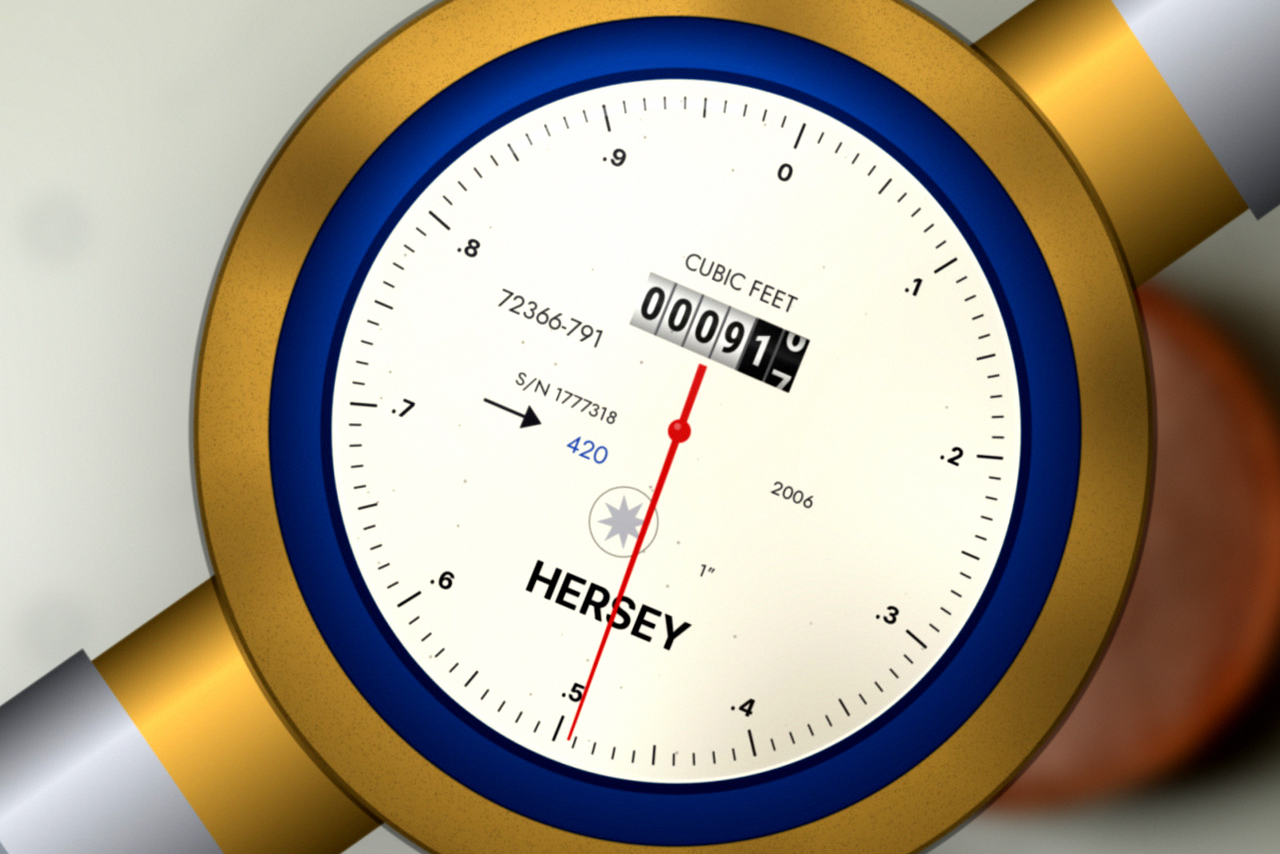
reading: 916.49
